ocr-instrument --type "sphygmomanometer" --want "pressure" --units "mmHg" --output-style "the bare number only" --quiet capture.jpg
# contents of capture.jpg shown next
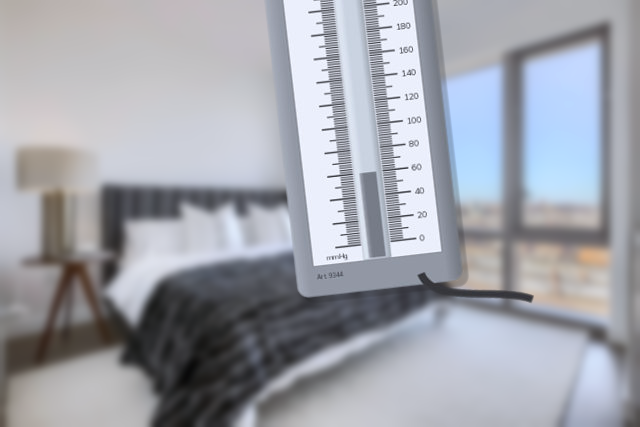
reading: 60
